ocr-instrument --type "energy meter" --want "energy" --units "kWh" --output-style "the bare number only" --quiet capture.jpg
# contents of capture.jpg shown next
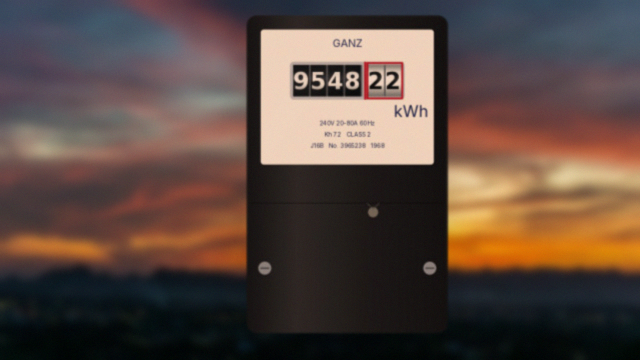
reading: 9548.22
